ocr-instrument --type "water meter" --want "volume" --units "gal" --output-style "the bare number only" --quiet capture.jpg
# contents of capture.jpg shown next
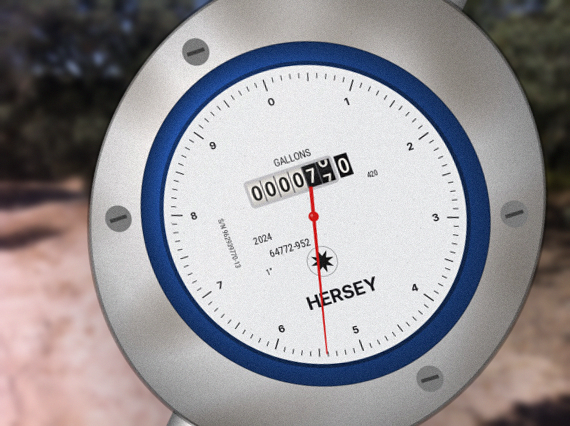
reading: 765.4
